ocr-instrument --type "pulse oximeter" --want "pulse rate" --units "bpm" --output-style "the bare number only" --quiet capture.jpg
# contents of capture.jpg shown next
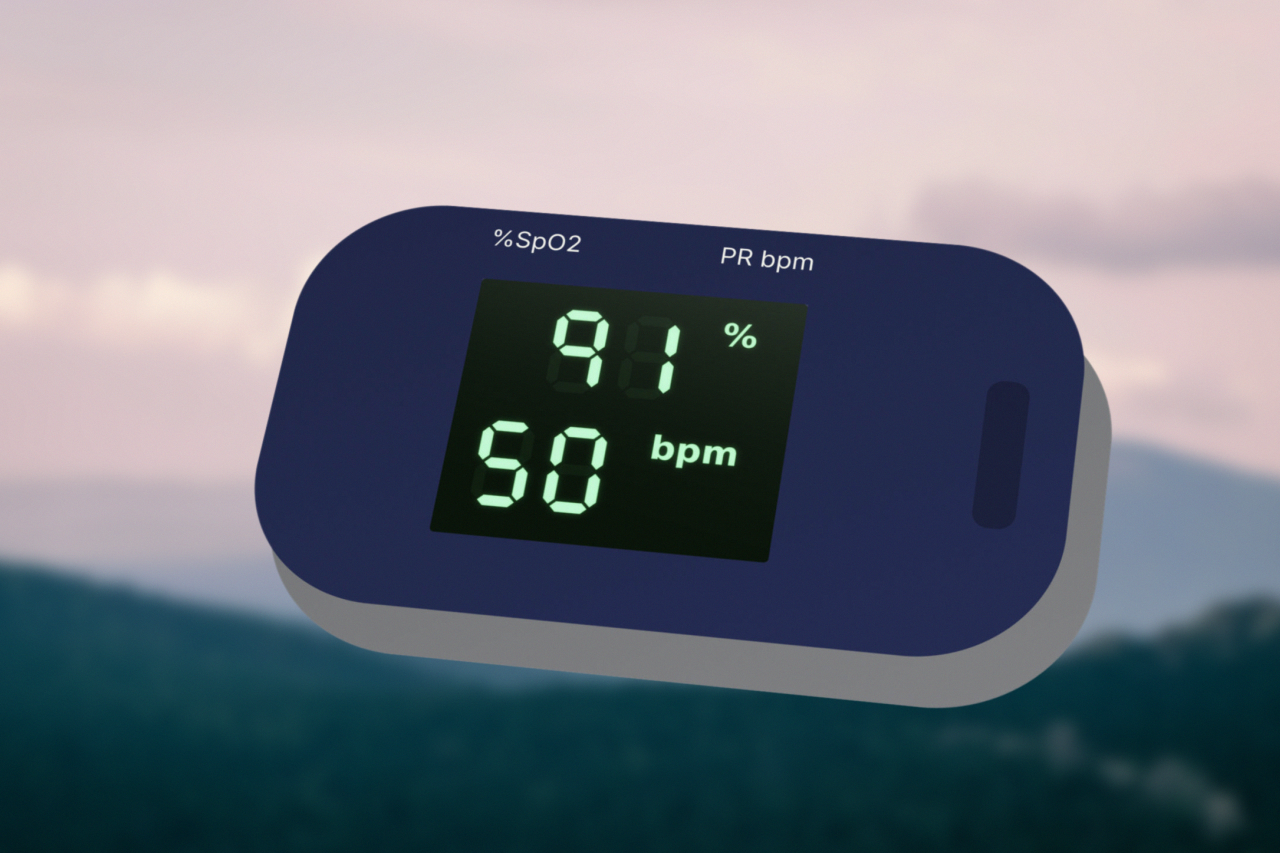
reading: 50
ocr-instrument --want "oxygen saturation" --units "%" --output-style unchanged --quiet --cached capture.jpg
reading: 91
